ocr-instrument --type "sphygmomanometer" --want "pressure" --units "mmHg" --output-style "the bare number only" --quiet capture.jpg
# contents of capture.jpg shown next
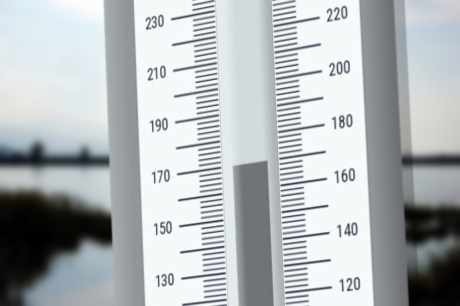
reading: 170
